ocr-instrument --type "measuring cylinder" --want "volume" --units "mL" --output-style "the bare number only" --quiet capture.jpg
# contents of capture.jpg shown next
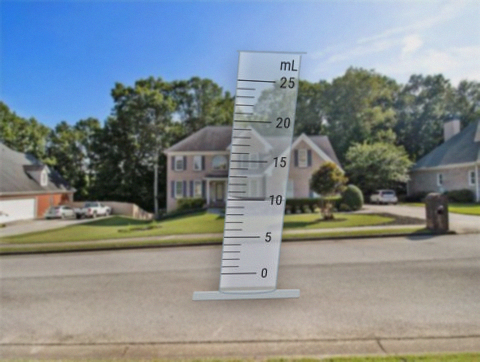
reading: 10
